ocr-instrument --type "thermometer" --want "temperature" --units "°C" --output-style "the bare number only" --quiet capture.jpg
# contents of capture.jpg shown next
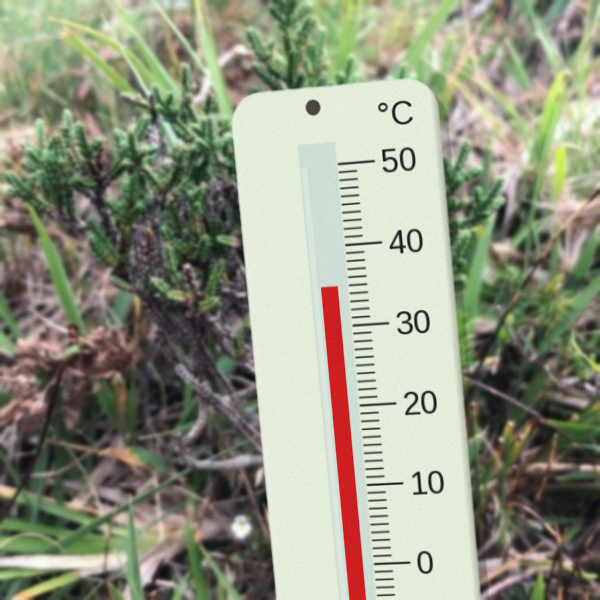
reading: 35
